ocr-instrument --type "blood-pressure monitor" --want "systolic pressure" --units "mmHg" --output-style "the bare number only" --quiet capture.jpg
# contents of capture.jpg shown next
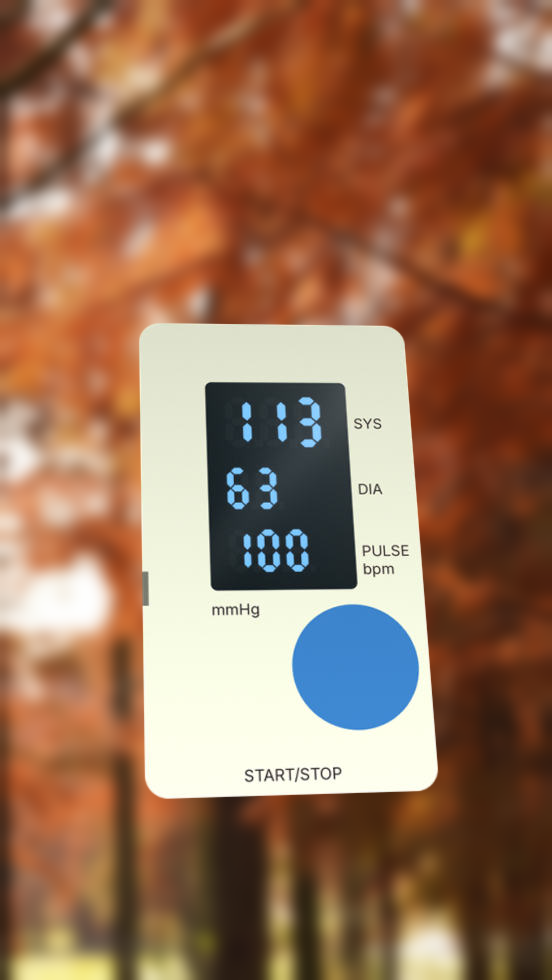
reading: 113
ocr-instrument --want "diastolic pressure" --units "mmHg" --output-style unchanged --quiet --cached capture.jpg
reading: 63
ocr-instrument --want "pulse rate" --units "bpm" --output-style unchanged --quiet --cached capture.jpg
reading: 100
